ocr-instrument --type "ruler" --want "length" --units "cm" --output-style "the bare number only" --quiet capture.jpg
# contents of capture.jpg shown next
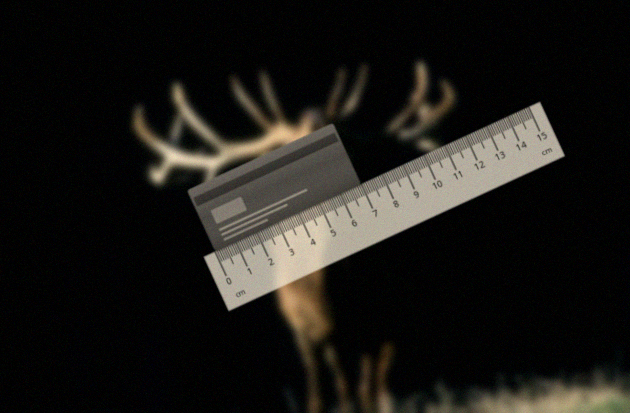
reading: 7
